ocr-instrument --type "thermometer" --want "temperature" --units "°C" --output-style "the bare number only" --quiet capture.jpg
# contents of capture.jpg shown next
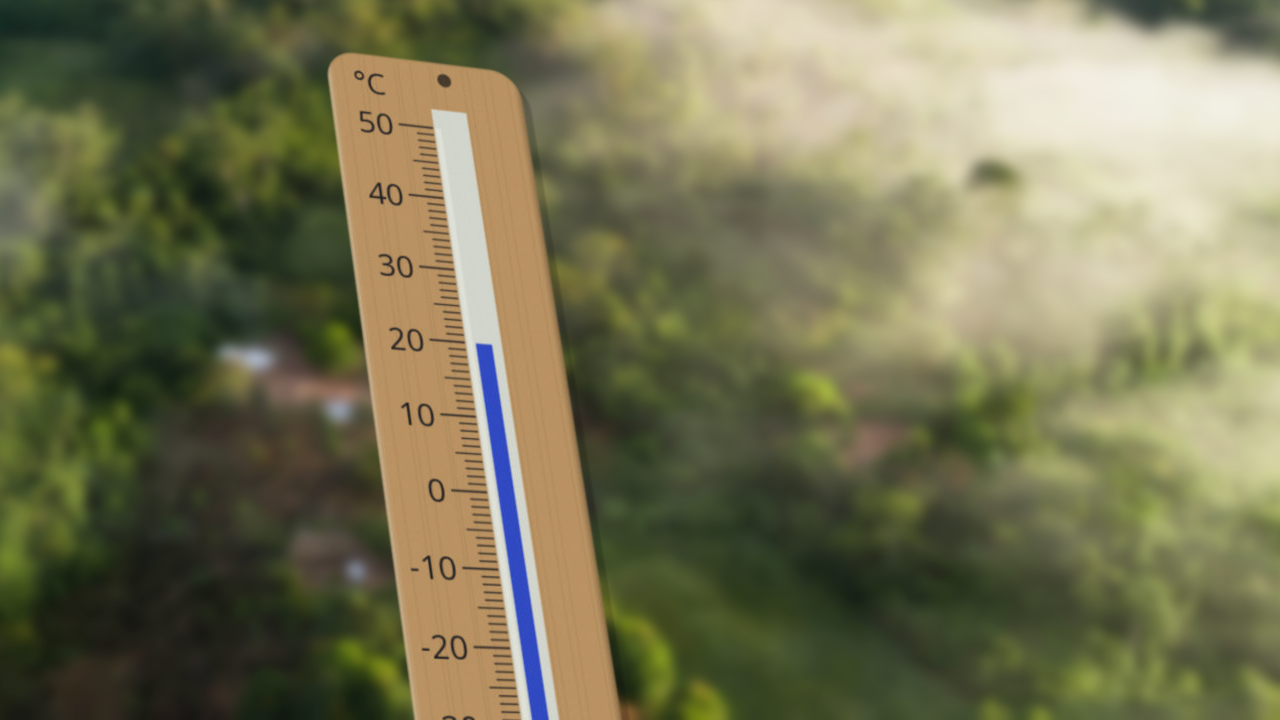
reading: 20
